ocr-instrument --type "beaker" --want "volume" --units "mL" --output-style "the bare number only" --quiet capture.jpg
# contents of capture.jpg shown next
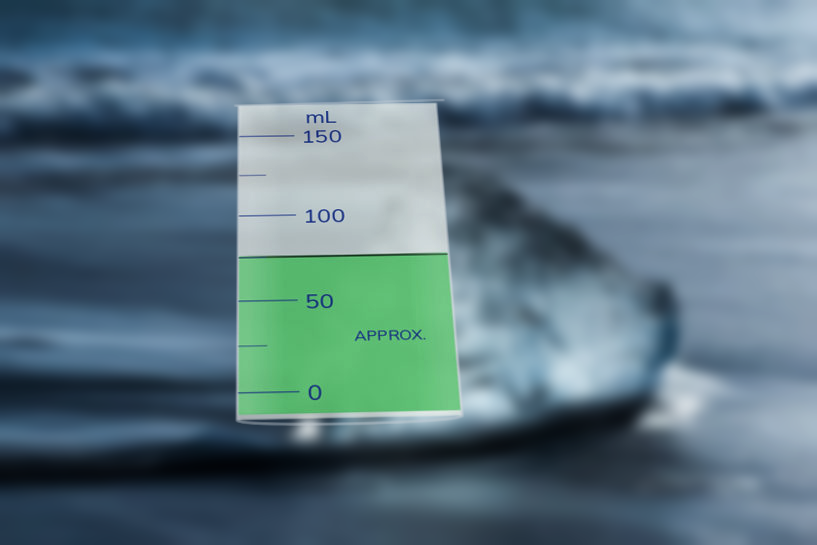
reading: 75
